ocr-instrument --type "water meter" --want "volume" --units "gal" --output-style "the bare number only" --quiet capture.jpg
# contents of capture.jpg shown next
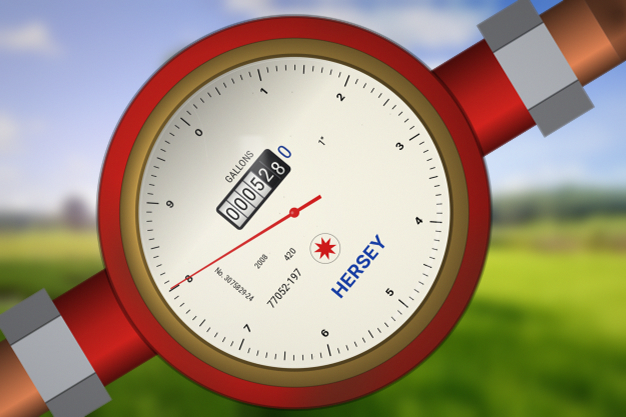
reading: 5278.0
